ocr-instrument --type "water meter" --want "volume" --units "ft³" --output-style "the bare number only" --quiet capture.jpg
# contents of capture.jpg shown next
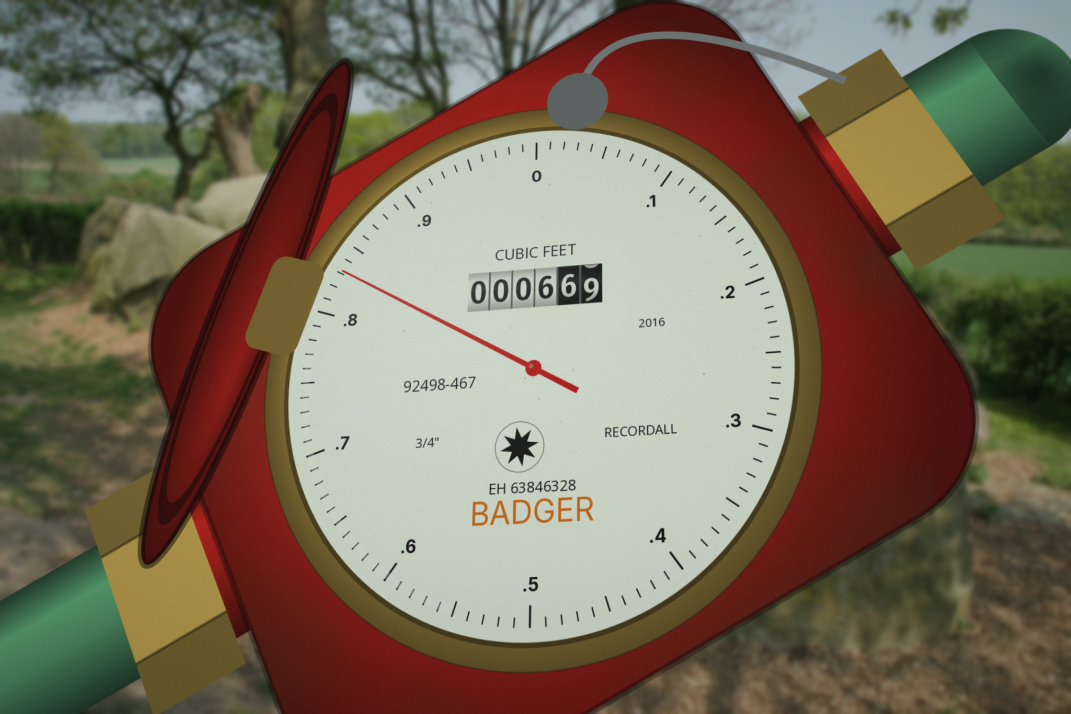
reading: 668.83
